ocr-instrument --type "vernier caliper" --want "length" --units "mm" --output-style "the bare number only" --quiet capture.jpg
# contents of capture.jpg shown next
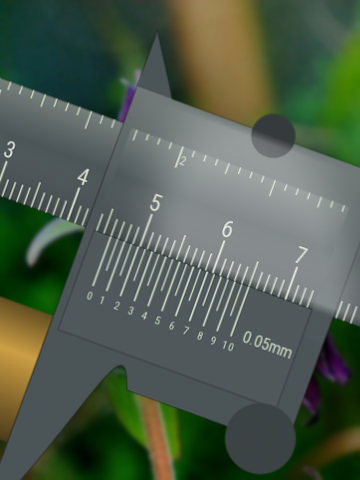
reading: 46.0
